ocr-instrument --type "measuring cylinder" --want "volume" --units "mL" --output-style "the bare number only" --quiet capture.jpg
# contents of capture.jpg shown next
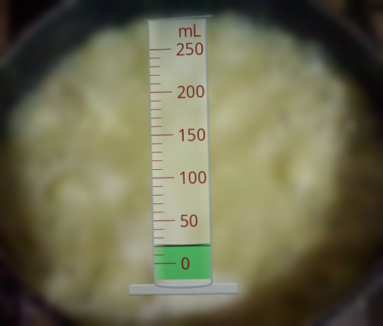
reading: 20
